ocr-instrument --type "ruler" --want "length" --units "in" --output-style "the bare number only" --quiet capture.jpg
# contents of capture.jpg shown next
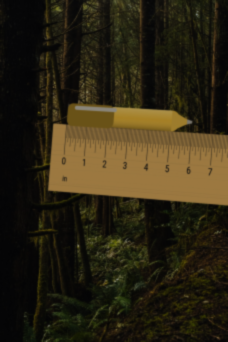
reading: 6
